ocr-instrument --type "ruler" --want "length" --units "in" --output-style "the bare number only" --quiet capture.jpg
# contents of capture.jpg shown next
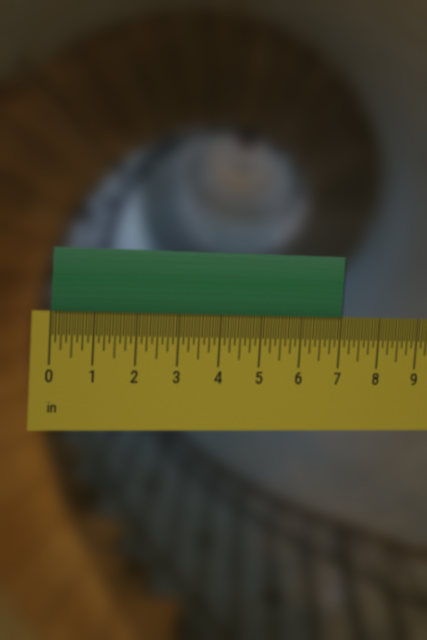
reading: 7
